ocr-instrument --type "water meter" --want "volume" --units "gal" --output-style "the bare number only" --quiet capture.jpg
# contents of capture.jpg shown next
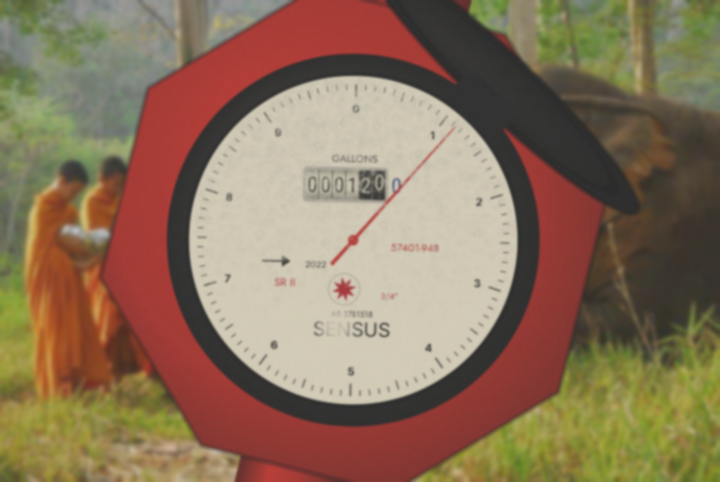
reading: 1201.1
